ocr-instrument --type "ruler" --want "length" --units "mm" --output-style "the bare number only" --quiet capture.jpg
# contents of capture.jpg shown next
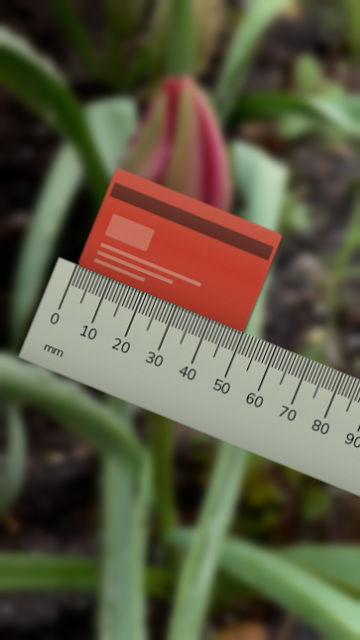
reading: 50
